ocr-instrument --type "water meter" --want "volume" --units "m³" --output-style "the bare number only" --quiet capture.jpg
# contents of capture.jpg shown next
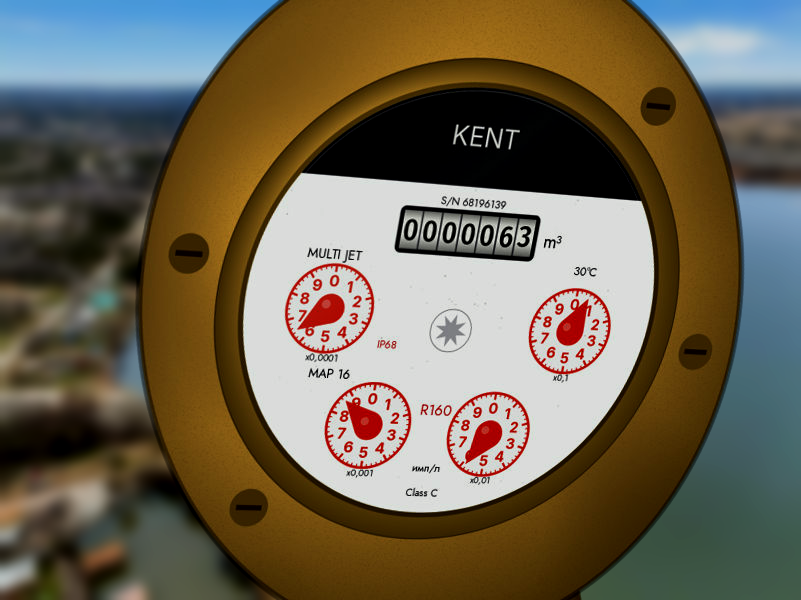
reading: 63.0586
